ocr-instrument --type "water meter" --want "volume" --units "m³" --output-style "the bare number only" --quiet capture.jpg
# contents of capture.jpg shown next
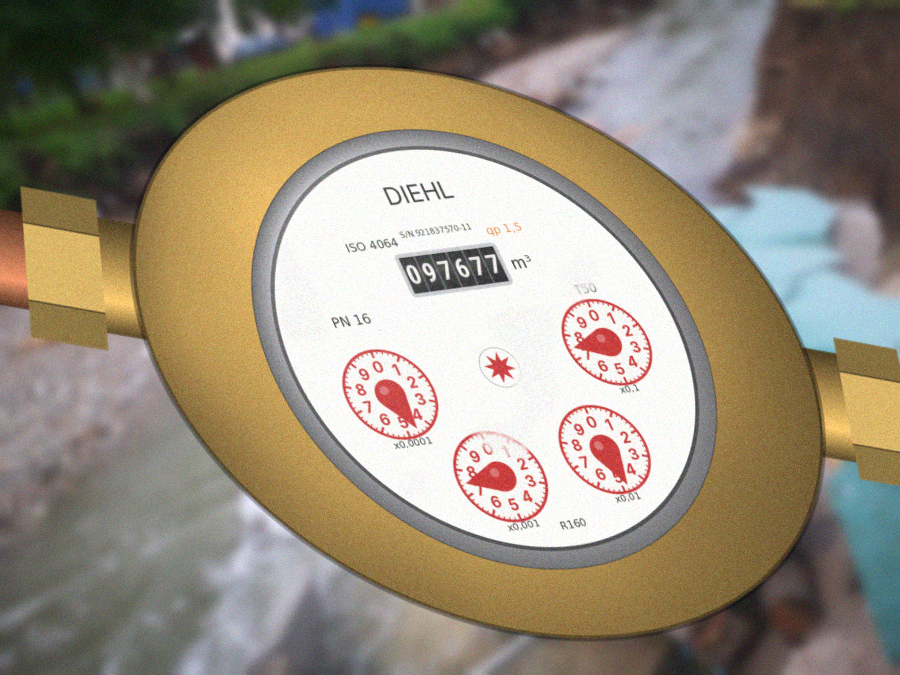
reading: 97677.7474
